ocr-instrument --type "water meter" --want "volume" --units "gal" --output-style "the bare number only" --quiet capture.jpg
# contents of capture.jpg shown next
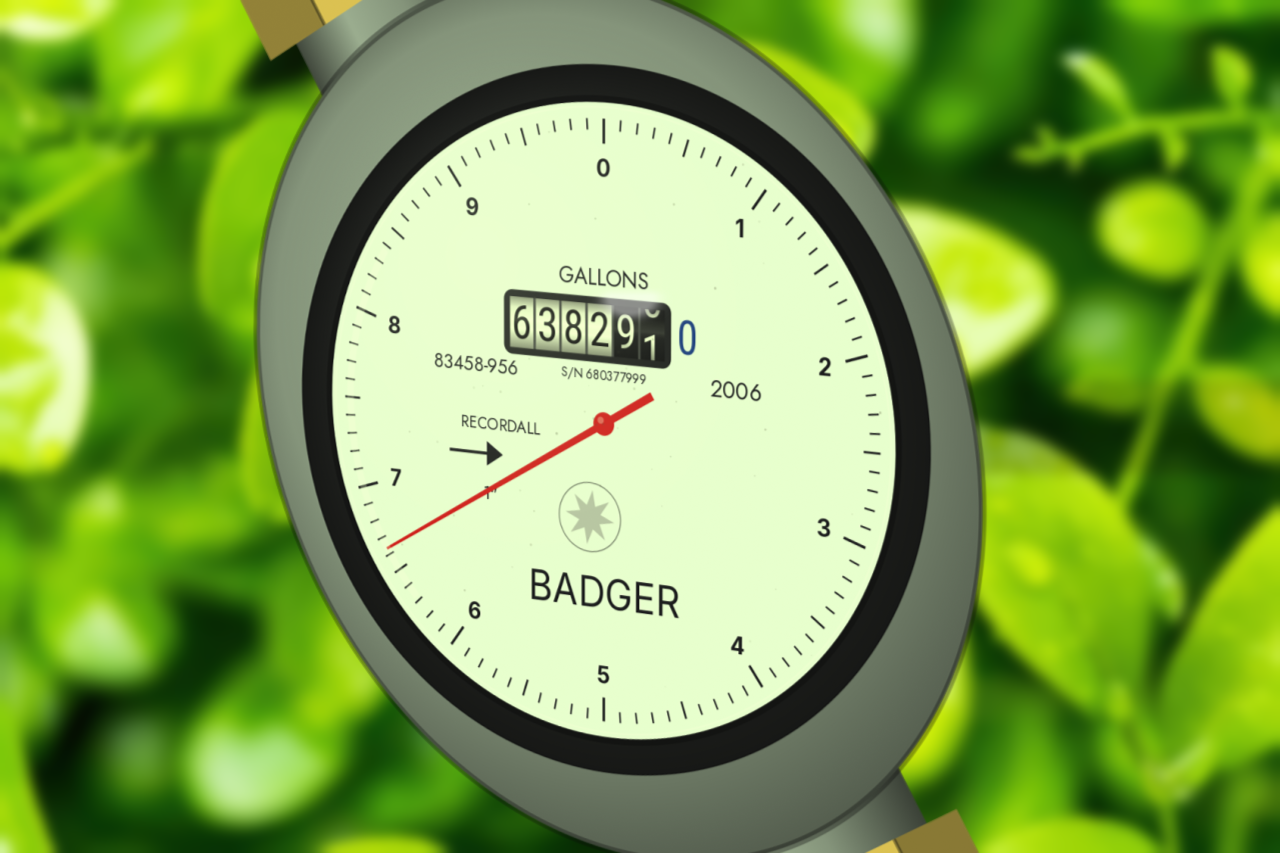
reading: 6382906.6
